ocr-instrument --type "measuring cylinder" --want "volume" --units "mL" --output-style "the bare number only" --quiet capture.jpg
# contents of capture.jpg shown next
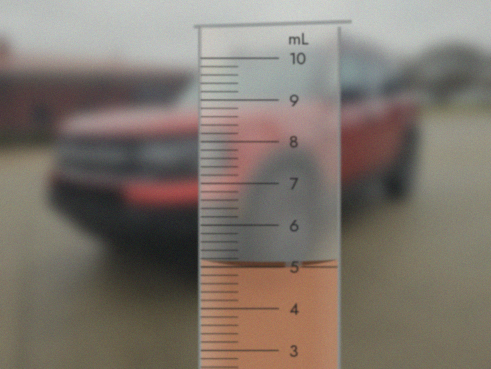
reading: 5
